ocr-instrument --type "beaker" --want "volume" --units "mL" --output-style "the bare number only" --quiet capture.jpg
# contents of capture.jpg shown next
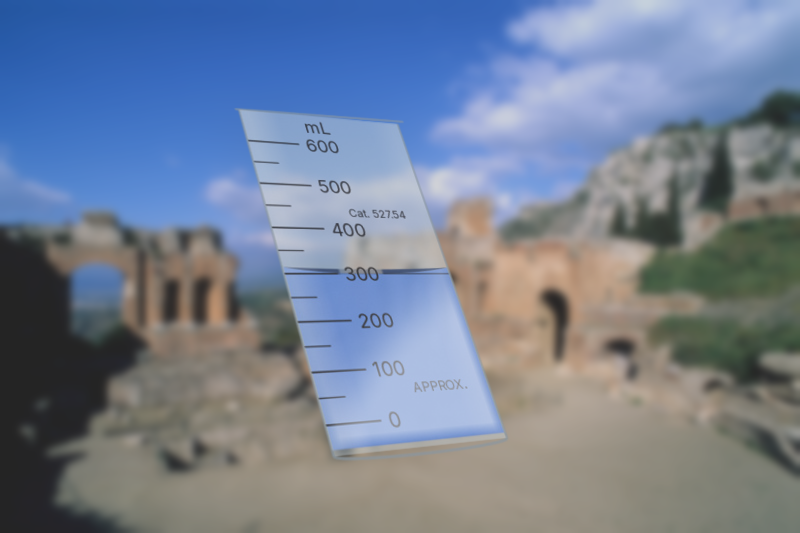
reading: 300
